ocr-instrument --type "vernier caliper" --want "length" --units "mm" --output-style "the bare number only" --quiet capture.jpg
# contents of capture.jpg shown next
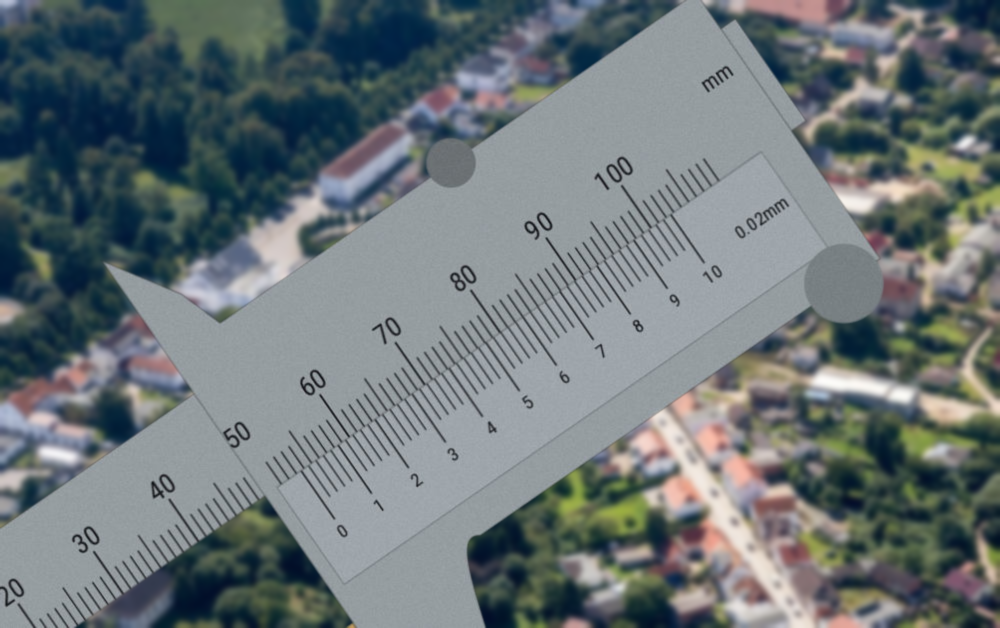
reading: 53.6
